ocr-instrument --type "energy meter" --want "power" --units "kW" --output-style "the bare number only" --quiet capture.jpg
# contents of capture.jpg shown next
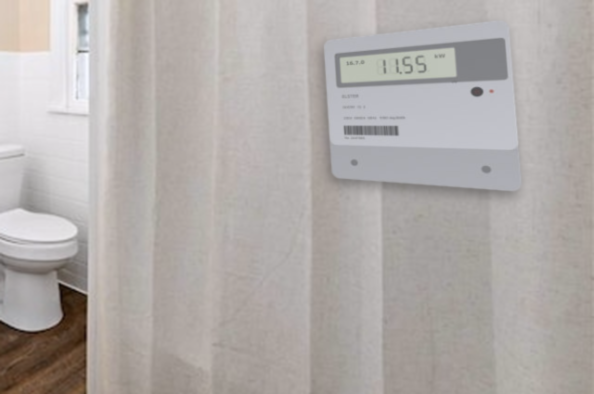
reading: 11.55
